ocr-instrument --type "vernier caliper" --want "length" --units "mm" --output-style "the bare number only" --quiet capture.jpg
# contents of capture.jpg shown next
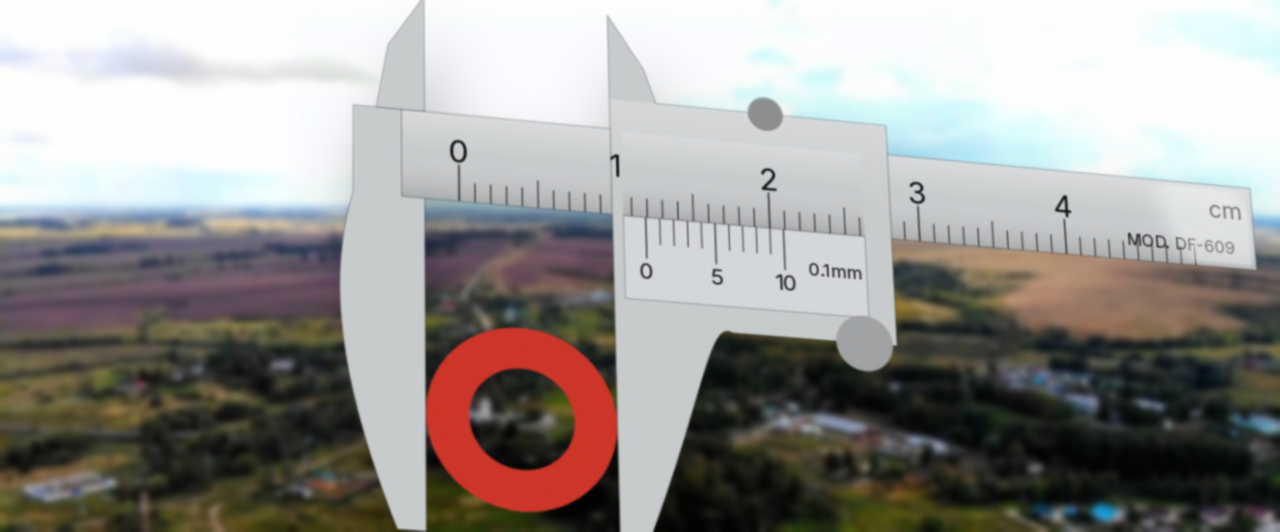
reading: 11.9
